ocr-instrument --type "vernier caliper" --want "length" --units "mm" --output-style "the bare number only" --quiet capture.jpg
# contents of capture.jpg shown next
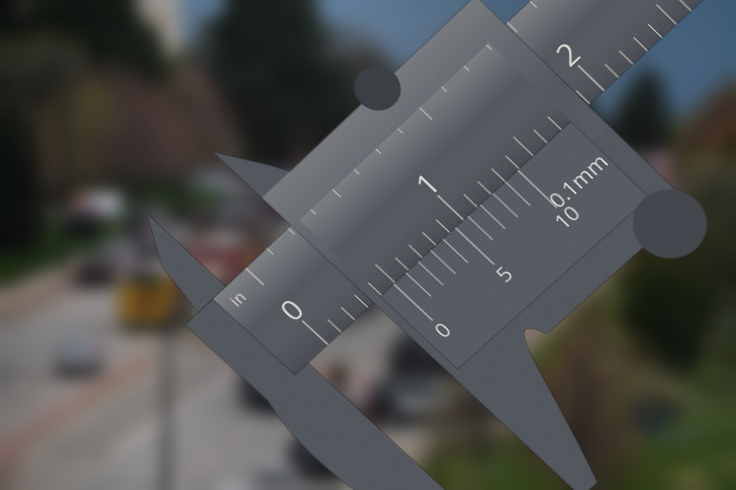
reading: 4.9
